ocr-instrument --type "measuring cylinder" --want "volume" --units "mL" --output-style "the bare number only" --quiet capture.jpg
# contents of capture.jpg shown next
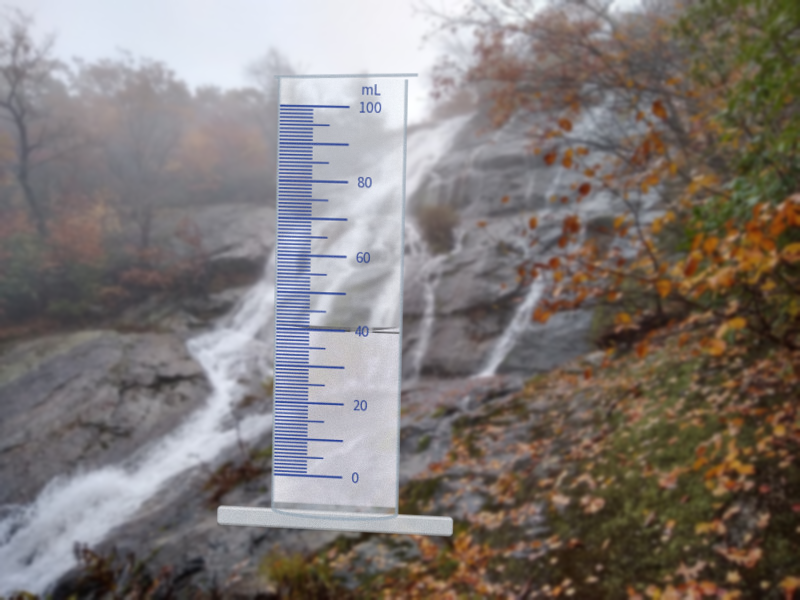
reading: 40
